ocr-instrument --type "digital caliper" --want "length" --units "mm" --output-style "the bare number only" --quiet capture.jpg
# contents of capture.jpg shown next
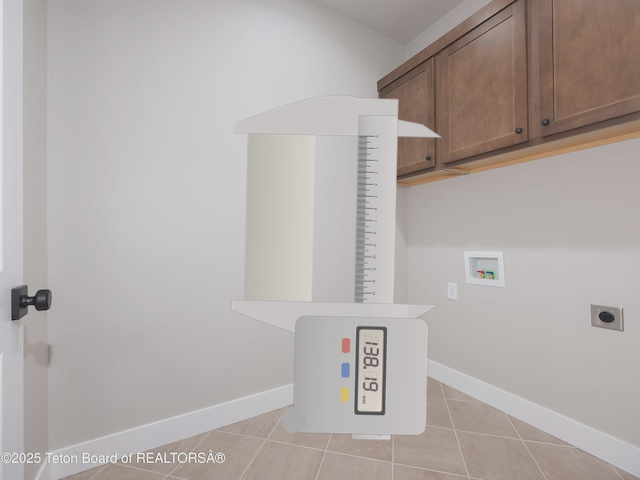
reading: 138.19
